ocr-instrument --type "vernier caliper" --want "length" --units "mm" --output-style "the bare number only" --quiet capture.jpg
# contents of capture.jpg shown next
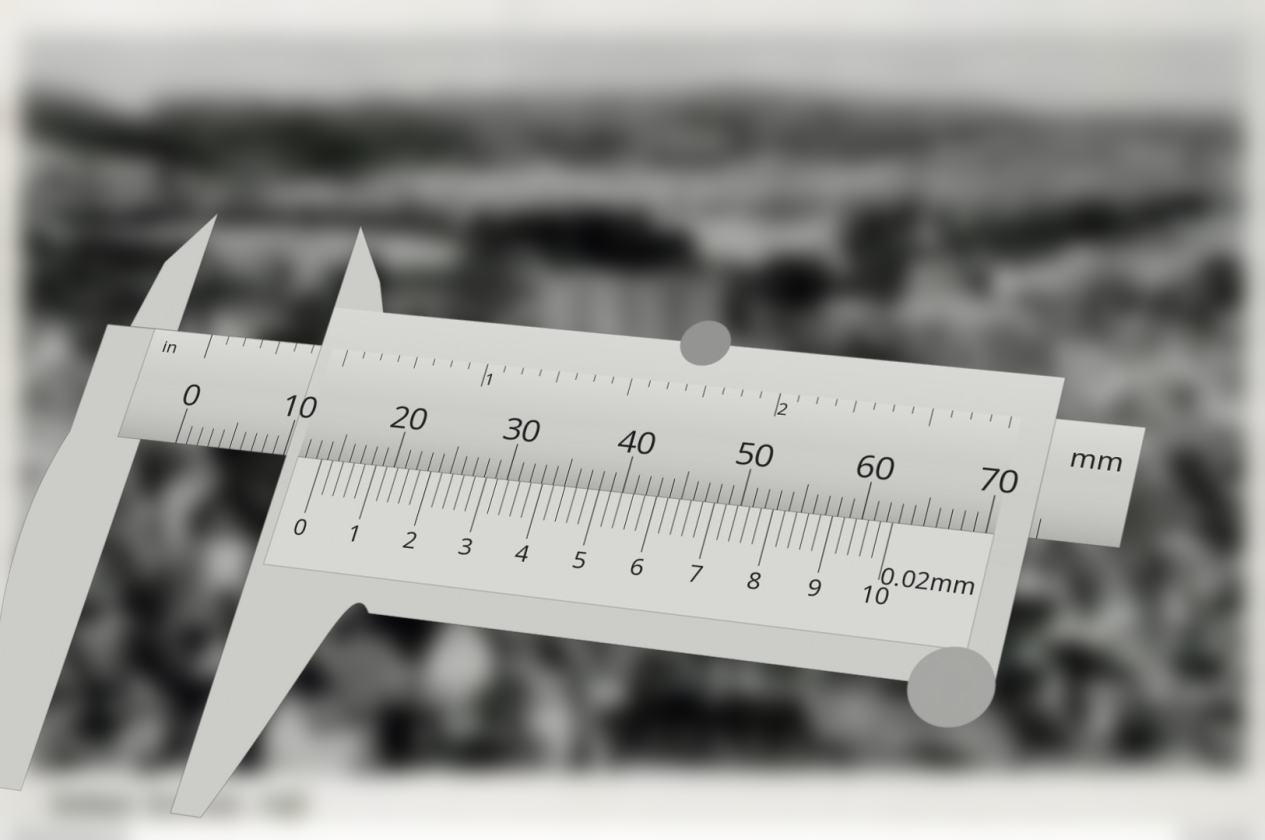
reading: 13.5
